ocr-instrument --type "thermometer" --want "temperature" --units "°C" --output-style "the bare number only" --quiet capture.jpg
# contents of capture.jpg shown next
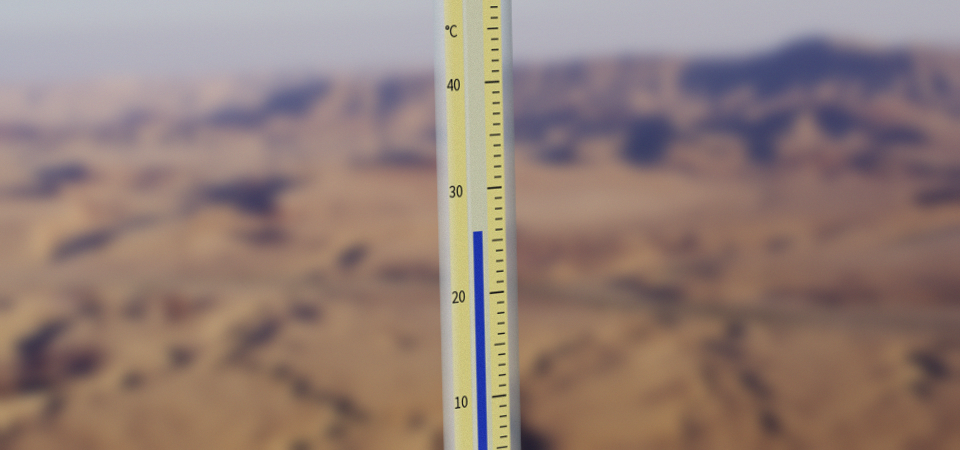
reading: 26
